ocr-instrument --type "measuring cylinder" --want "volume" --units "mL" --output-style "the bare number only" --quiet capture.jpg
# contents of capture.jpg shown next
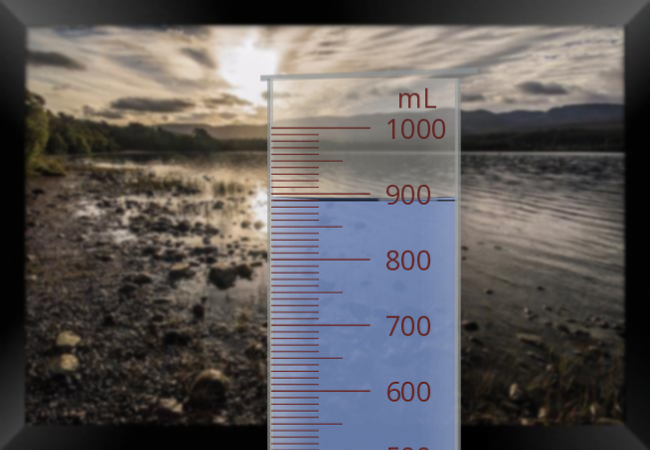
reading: 890
